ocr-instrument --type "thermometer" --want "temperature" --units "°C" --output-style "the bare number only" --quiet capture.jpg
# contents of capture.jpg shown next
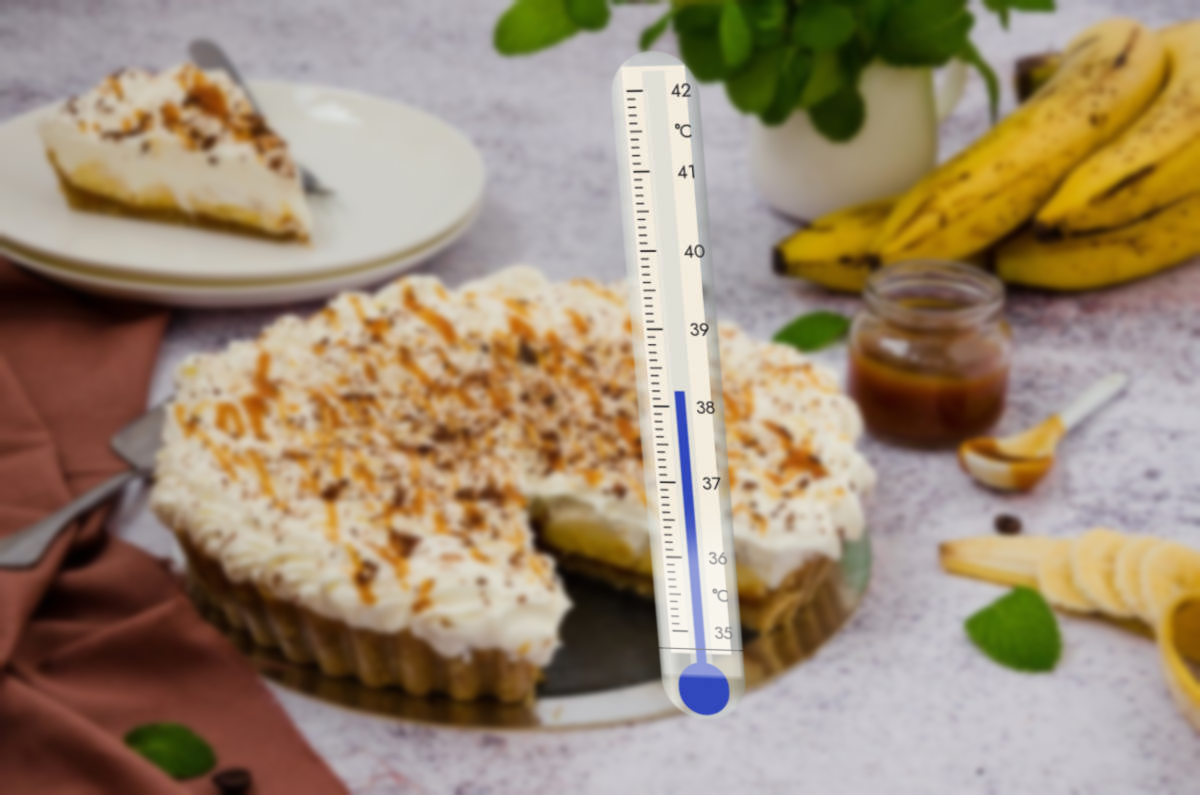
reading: 38.2
